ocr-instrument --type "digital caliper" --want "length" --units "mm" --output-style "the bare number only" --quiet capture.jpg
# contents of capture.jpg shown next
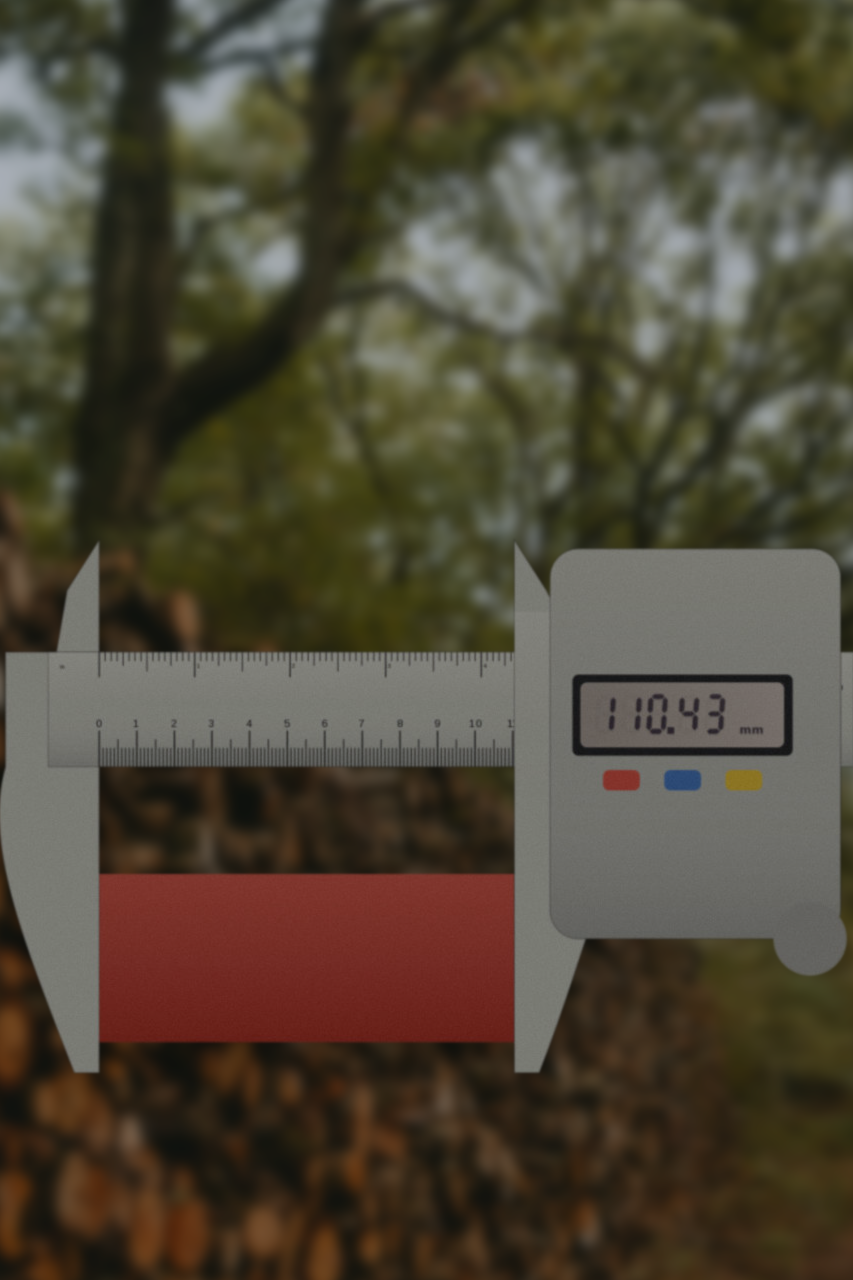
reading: 110.43
